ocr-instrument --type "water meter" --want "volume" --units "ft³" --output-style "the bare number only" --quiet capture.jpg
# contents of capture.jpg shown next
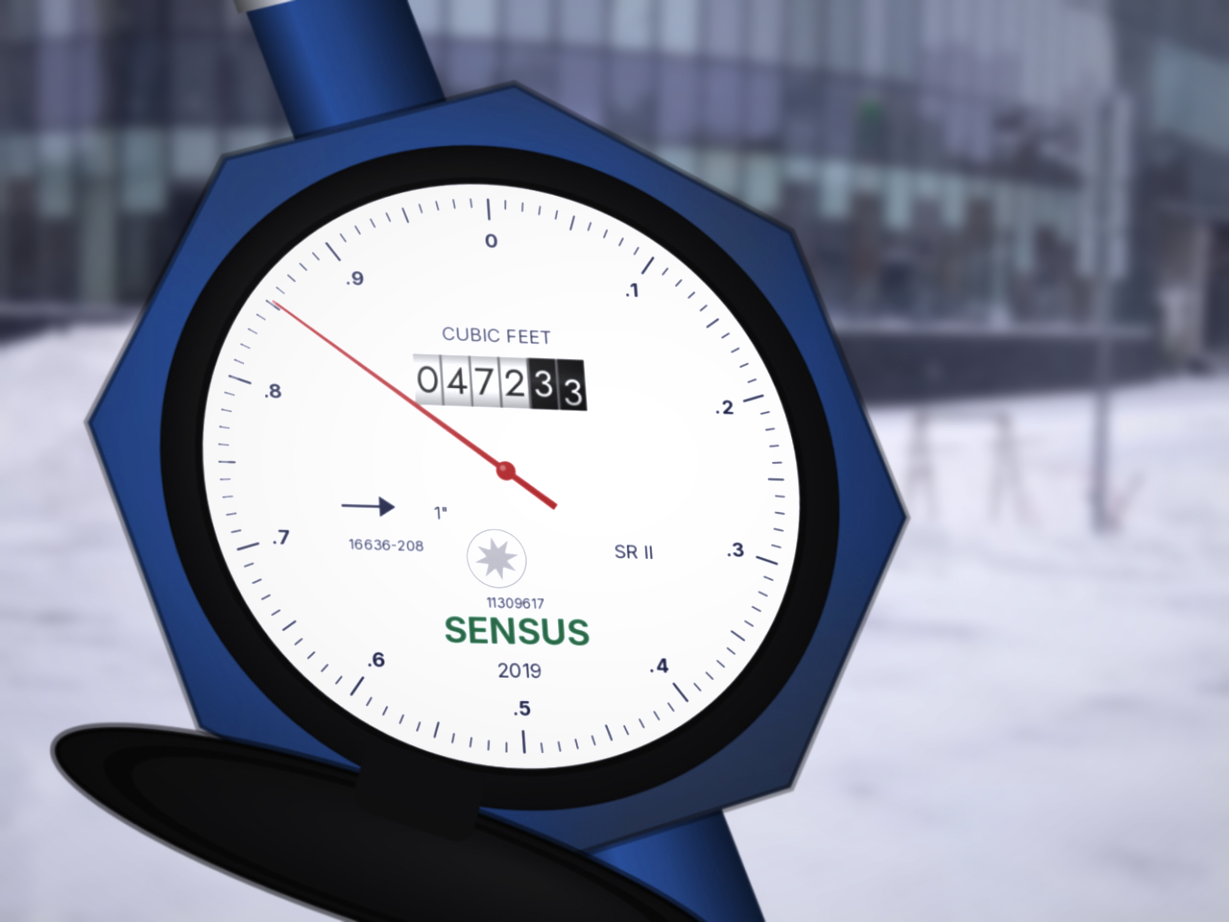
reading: 47232.85
